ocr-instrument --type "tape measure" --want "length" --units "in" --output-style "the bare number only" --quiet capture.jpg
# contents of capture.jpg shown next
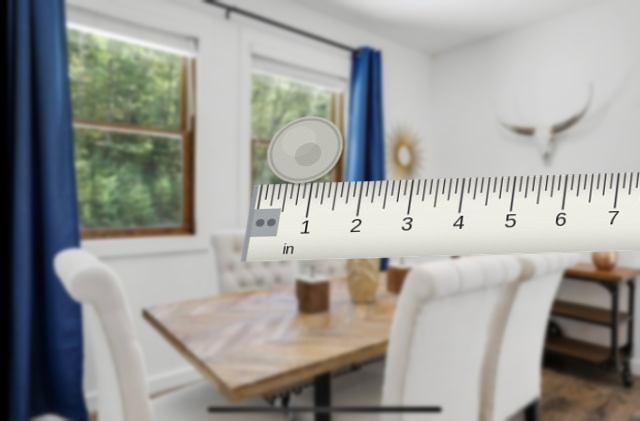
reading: 1.5
